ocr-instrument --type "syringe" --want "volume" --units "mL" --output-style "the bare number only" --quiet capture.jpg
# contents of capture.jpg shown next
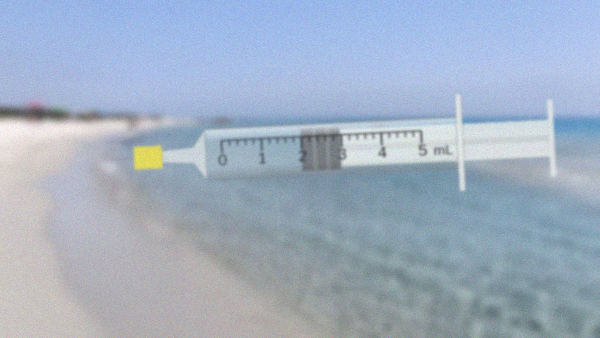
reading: 2
